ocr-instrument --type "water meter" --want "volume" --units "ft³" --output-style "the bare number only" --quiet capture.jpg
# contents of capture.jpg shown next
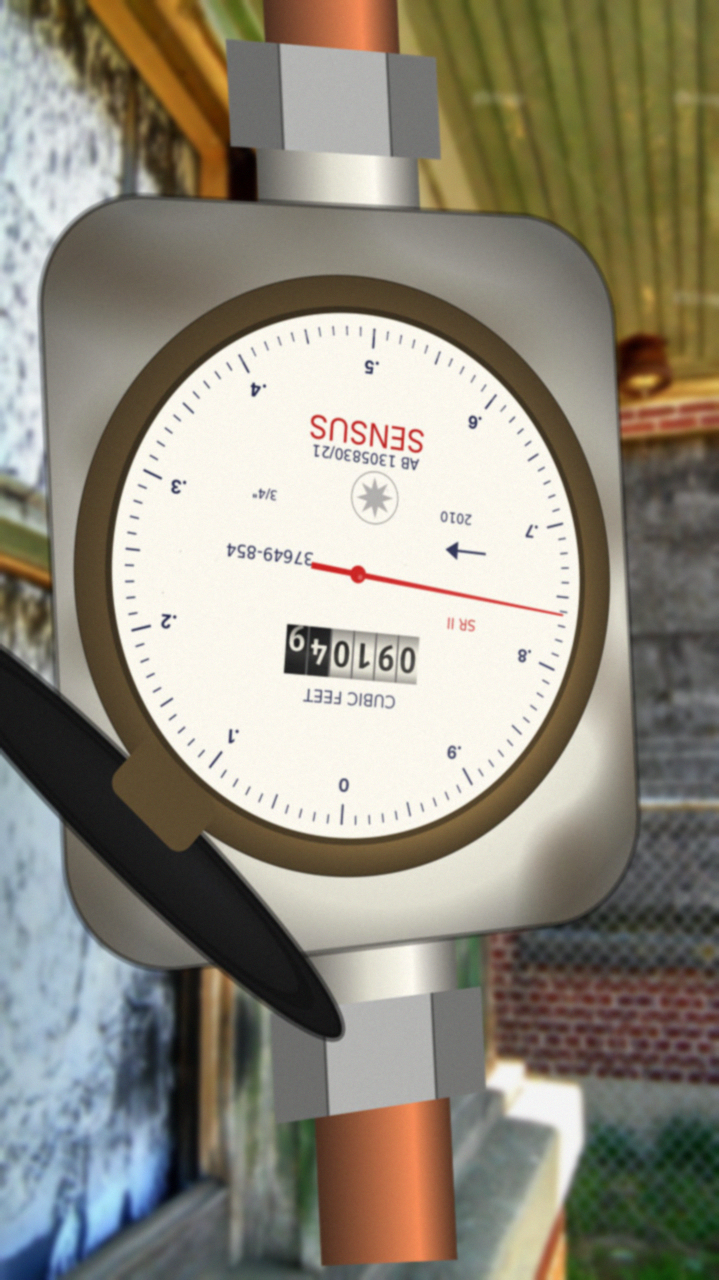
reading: 91048.76
